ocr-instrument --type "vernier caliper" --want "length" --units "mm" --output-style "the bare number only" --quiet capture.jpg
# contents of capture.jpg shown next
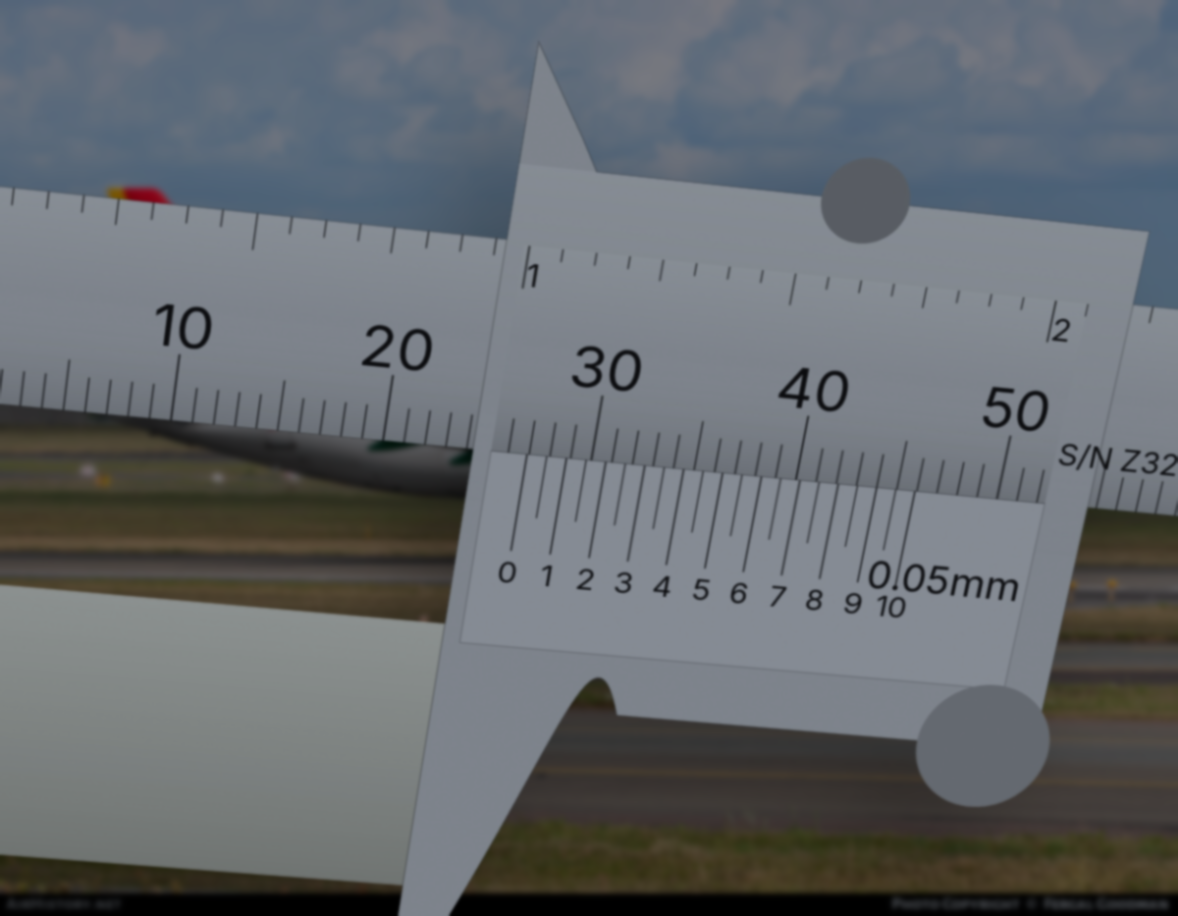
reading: 26.9
